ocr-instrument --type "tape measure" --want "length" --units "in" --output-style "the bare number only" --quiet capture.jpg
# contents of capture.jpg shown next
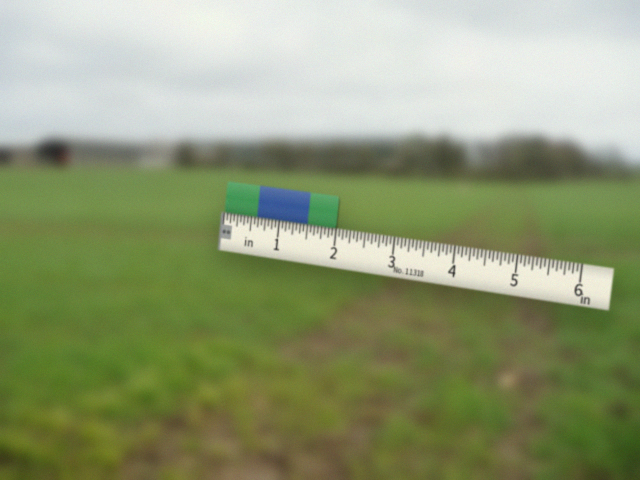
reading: 2
